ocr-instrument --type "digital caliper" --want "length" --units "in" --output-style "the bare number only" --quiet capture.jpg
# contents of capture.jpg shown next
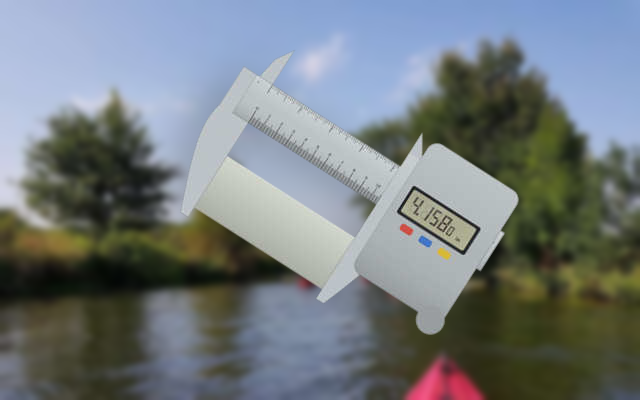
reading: 4.1580
